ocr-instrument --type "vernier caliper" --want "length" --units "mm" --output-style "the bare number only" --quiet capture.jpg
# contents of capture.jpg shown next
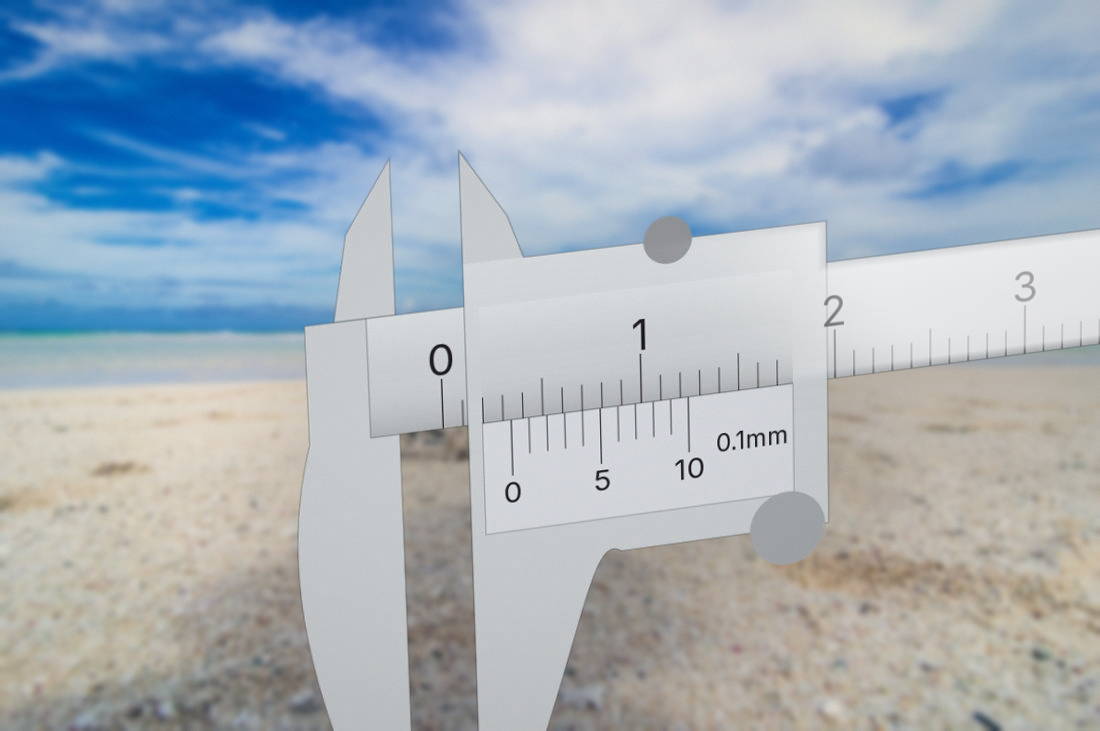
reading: 3.4
